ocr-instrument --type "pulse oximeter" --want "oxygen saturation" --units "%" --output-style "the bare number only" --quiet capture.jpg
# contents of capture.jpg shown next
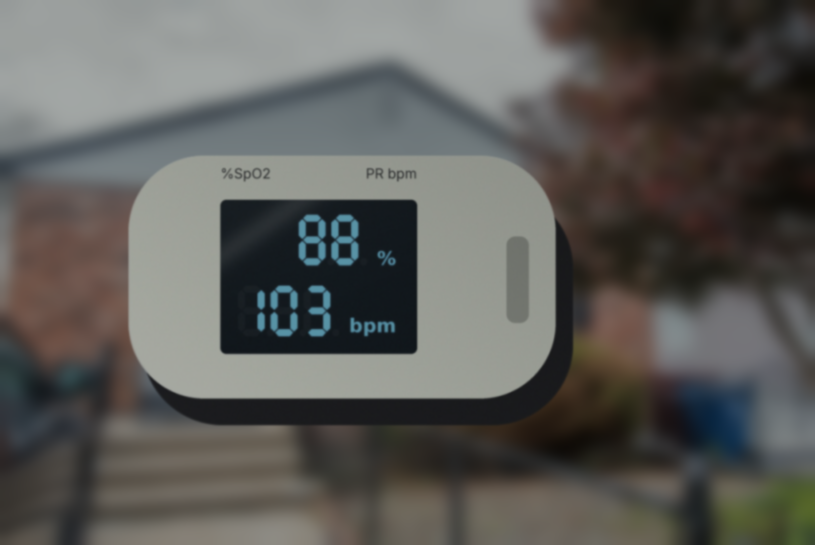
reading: 88
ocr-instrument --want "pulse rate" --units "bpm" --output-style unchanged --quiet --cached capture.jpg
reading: 103
